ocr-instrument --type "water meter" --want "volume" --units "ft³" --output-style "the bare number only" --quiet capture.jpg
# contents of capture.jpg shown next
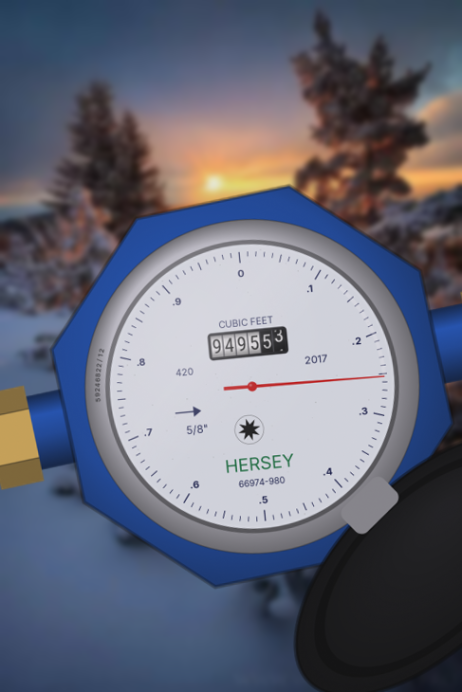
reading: 949553.25
